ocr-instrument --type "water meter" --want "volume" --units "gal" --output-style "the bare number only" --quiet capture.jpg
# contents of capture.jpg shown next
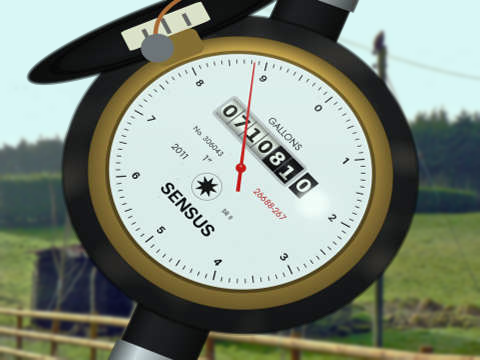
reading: 710808.8
